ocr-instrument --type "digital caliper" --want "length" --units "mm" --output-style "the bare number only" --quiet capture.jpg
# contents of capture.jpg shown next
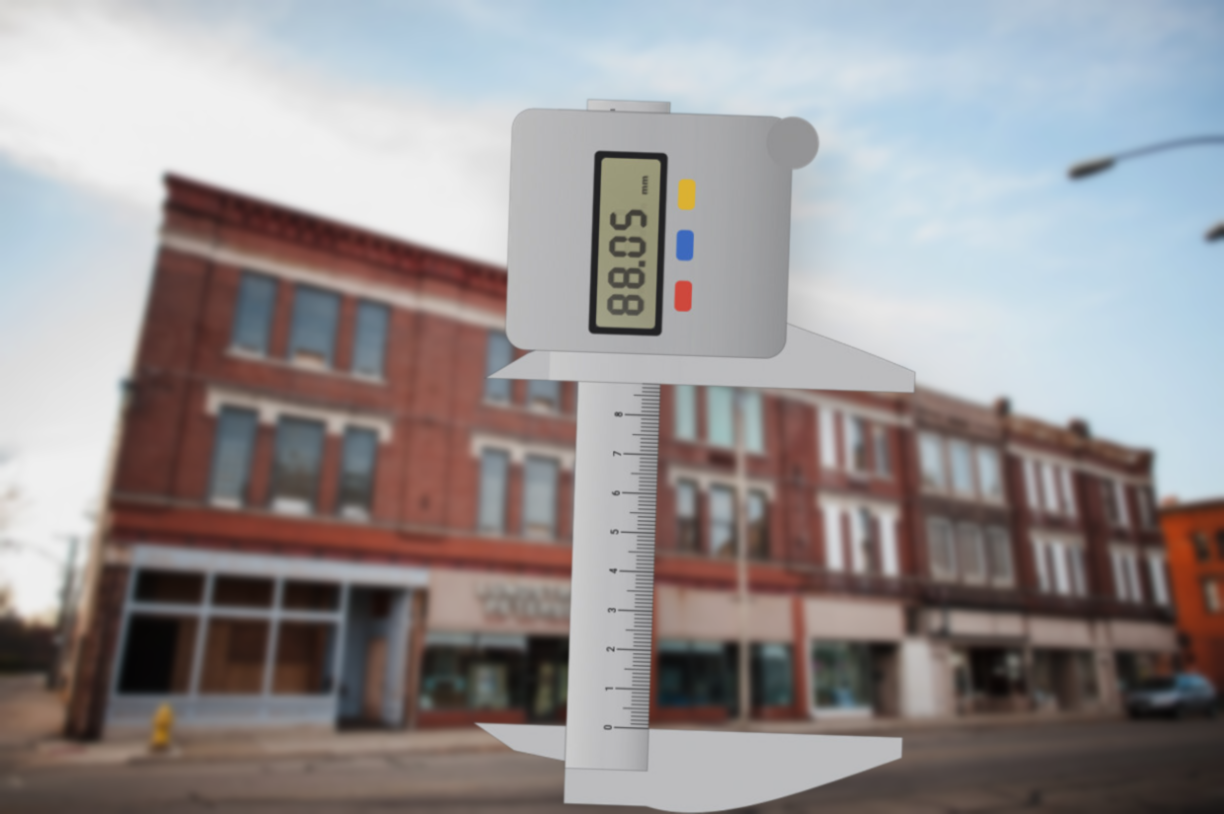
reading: 88.05
